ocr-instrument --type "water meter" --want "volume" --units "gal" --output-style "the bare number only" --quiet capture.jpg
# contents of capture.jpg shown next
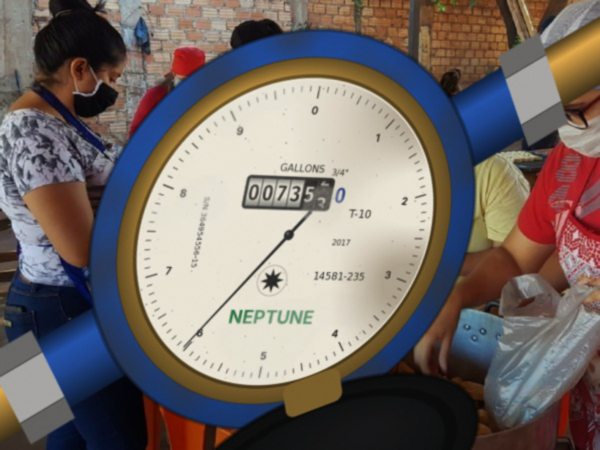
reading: 73526.0
